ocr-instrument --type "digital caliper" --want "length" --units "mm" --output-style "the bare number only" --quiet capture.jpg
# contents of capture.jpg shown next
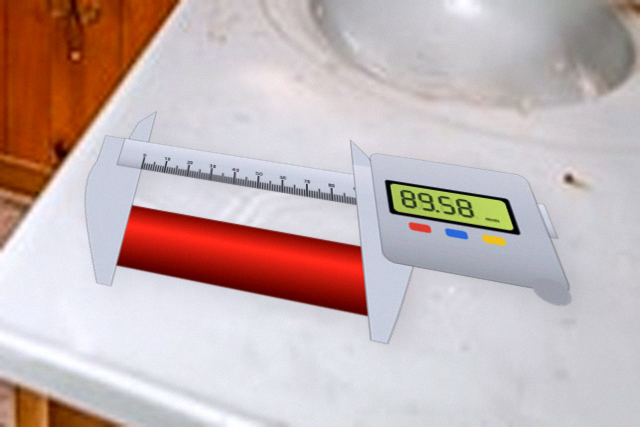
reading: 89.58
